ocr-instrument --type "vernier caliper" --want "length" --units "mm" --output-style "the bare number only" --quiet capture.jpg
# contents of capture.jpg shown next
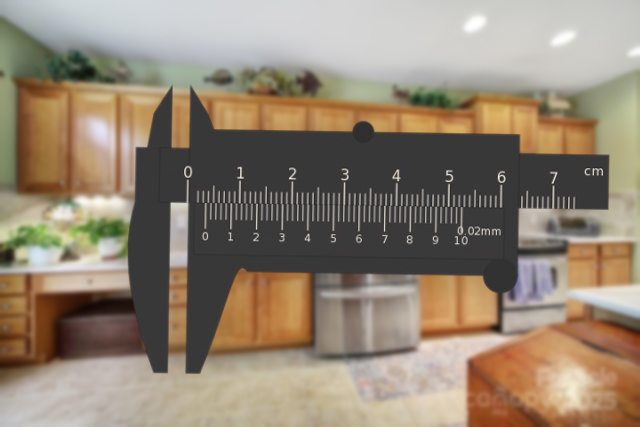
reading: 3.5
